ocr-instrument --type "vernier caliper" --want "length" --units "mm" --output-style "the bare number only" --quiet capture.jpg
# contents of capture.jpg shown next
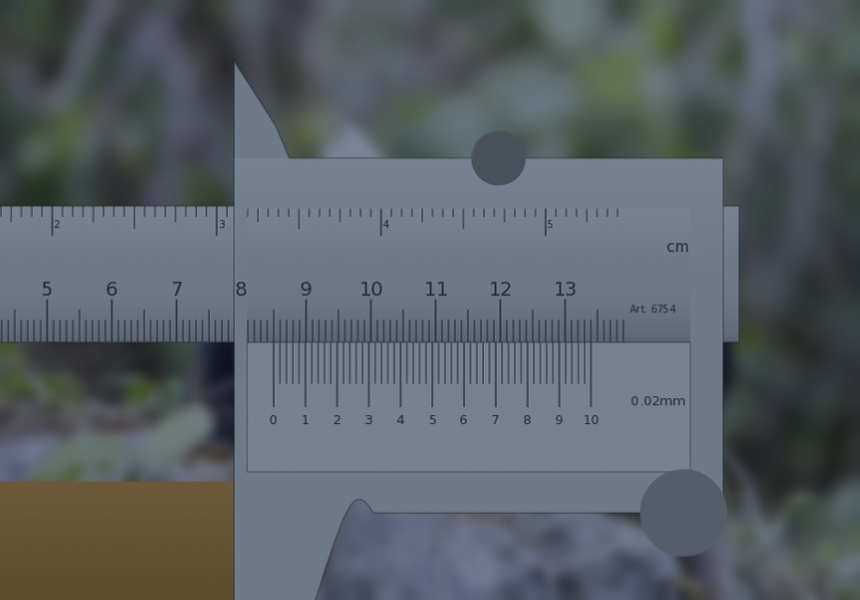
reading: 85.0
